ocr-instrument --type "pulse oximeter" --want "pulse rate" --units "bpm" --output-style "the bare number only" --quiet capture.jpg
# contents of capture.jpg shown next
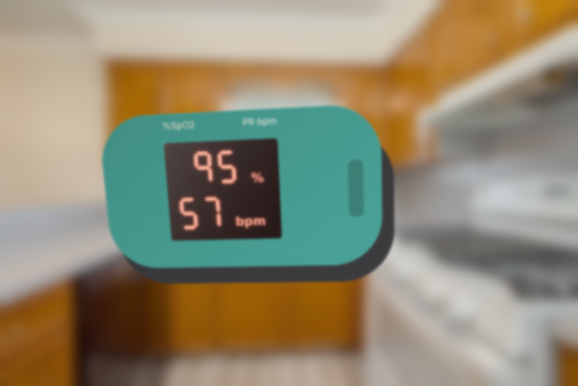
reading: 57
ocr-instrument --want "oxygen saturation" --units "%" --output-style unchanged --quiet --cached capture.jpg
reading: 95
